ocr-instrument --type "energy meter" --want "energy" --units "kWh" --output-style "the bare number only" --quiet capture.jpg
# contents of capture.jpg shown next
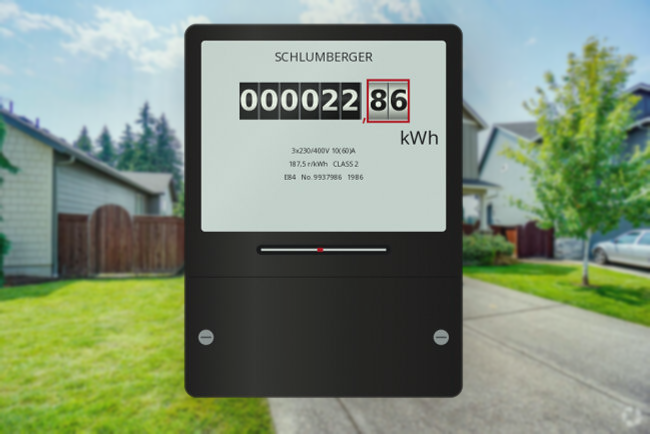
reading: 22.86
